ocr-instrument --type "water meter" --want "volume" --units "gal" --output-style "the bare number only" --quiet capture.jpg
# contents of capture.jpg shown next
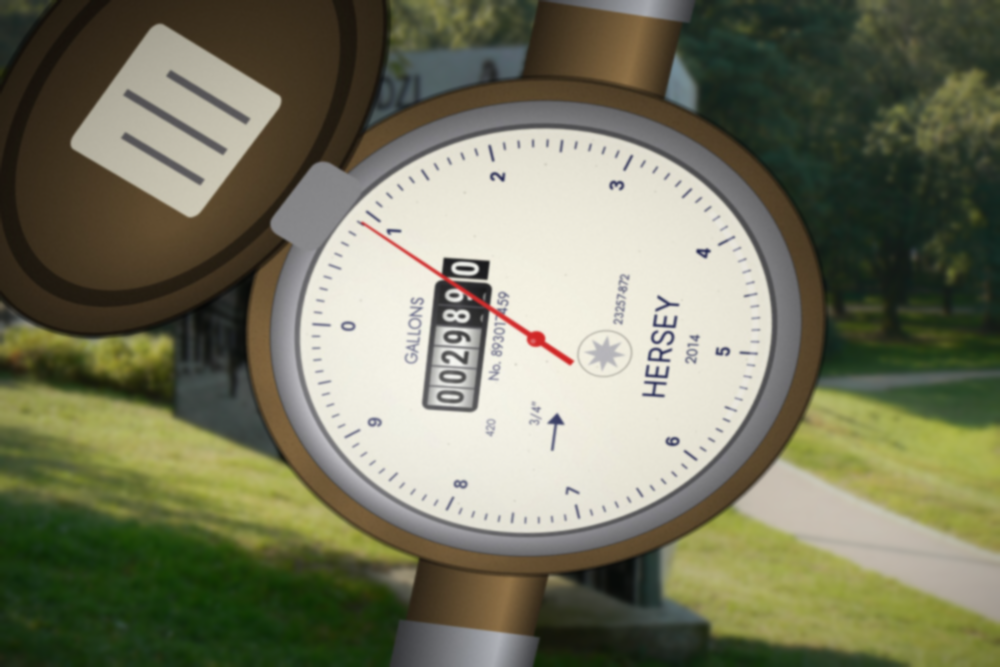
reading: 29890.9
